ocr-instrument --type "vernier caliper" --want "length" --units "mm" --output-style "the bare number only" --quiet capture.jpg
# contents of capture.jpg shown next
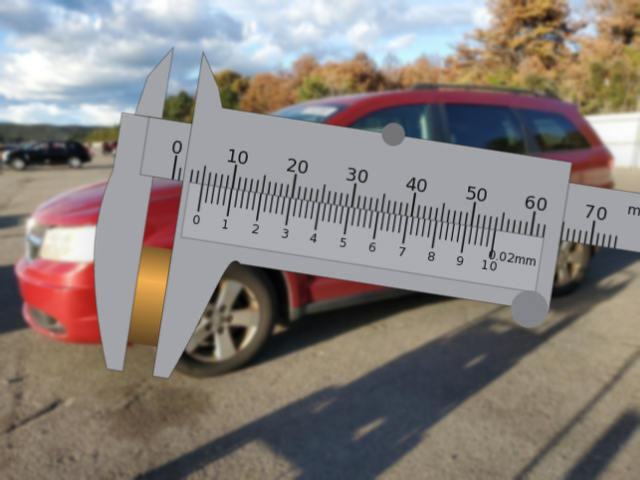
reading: 5.0
